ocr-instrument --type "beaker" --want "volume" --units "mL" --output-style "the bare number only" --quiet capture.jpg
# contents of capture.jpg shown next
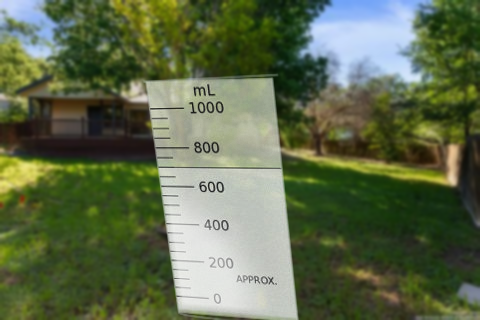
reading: 700
